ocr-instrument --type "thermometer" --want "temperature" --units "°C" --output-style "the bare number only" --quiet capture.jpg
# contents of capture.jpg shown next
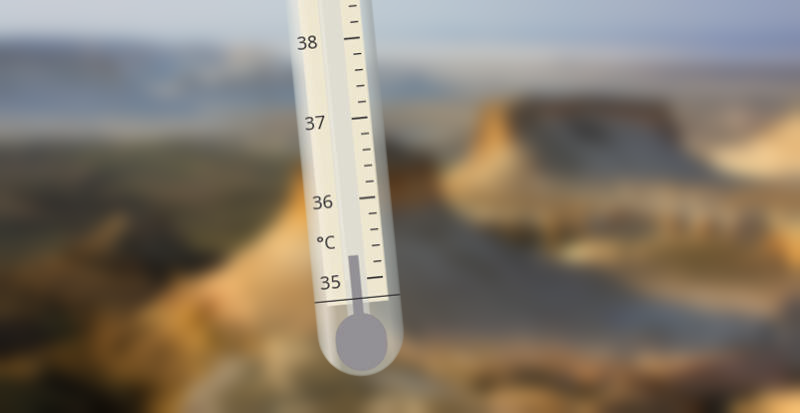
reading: 35.3
